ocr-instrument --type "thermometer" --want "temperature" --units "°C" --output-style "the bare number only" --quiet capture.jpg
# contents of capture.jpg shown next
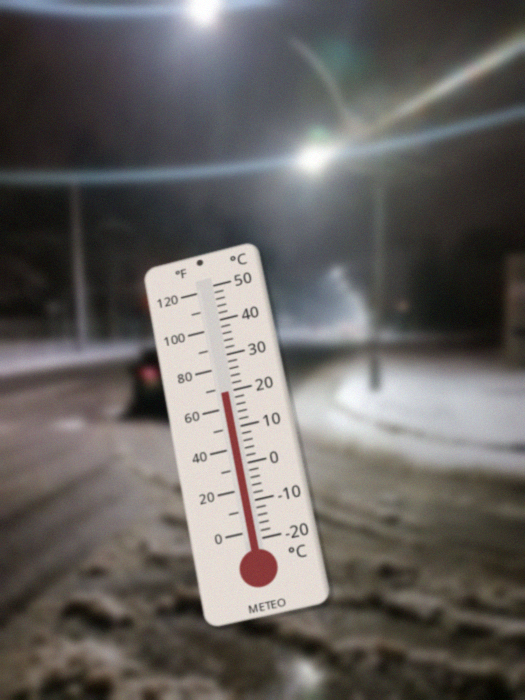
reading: 20
